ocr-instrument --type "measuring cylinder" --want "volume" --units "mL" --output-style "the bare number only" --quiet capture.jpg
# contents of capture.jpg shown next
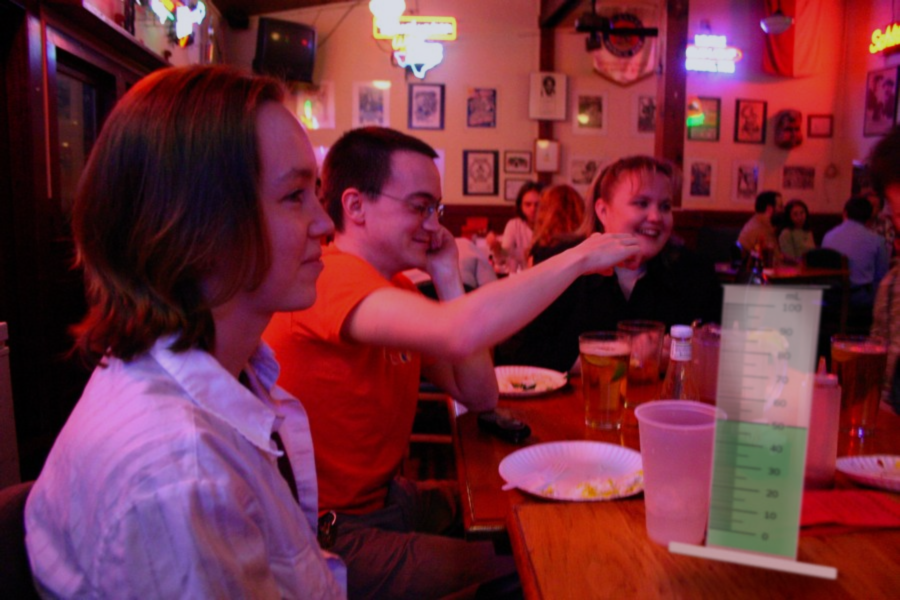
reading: 50
